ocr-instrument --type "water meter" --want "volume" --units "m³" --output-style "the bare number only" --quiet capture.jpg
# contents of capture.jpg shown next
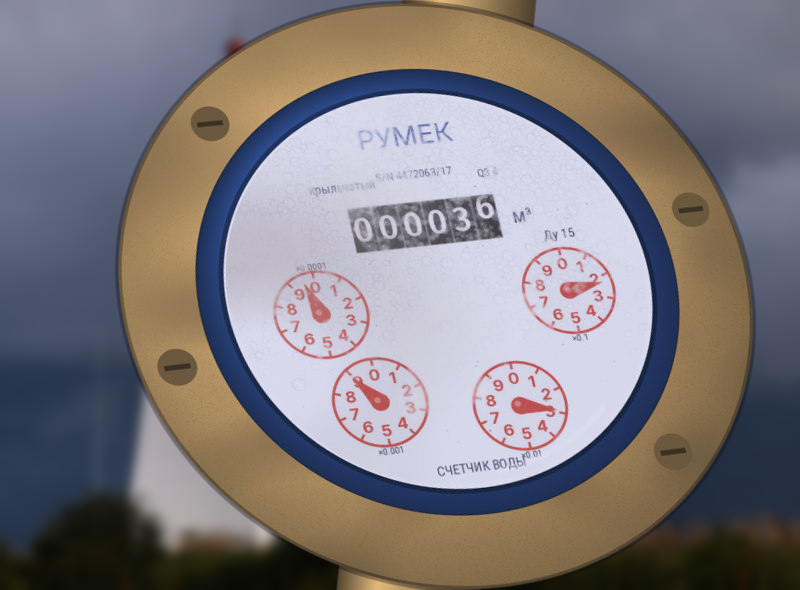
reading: 36.2289
